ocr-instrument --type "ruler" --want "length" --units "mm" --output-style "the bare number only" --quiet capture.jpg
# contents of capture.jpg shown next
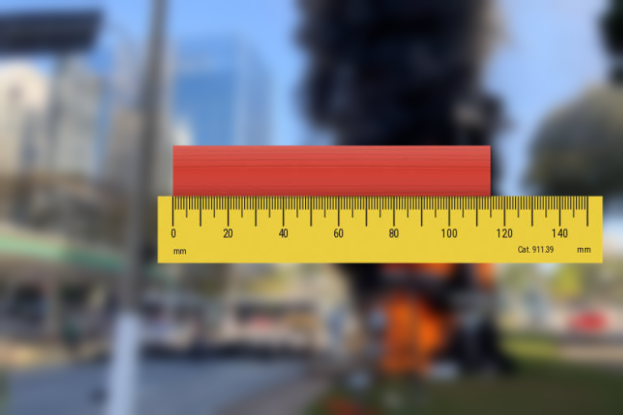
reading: 115
